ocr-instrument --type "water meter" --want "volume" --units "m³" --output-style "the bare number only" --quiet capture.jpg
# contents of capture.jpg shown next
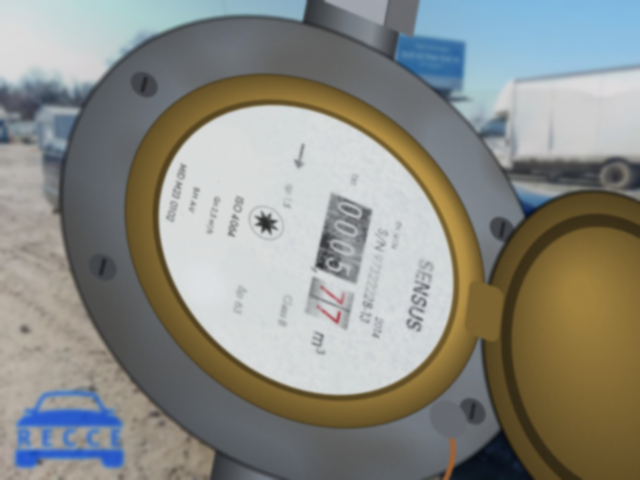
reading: 5.77
